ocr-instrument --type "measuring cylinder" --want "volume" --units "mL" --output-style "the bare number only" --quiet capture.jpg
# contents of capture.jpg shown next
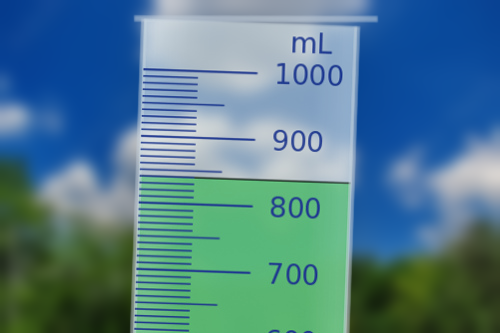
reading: 840
